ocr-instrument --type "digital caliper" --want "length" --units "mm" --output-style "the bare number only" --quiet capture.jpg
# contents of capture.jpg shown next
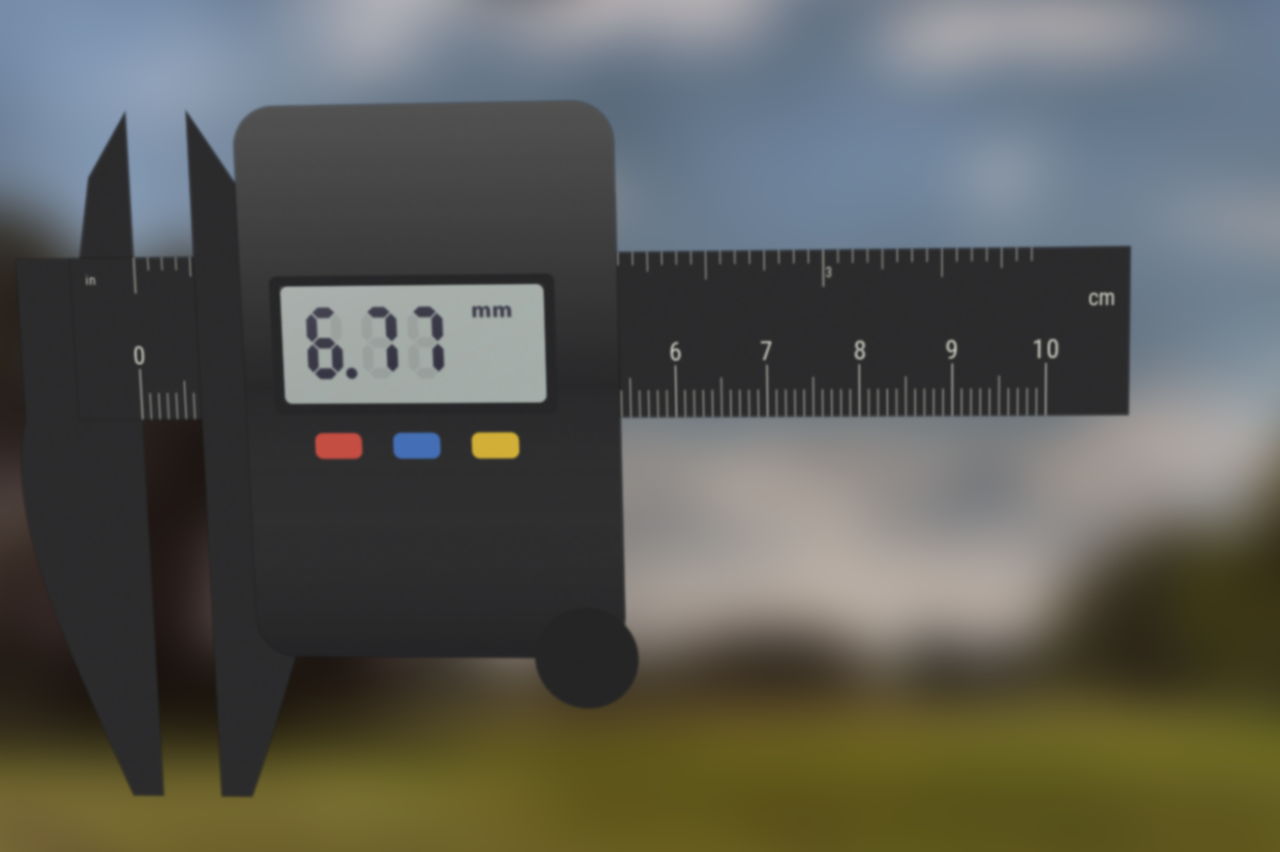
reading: 6.77
